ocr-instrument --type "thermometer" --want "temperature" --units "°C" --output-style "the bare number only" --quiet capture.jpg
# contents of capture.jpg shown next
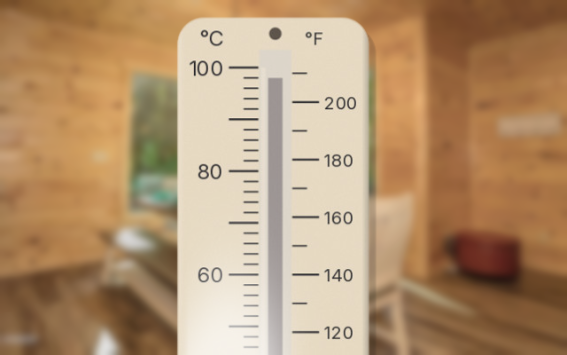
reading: 98
